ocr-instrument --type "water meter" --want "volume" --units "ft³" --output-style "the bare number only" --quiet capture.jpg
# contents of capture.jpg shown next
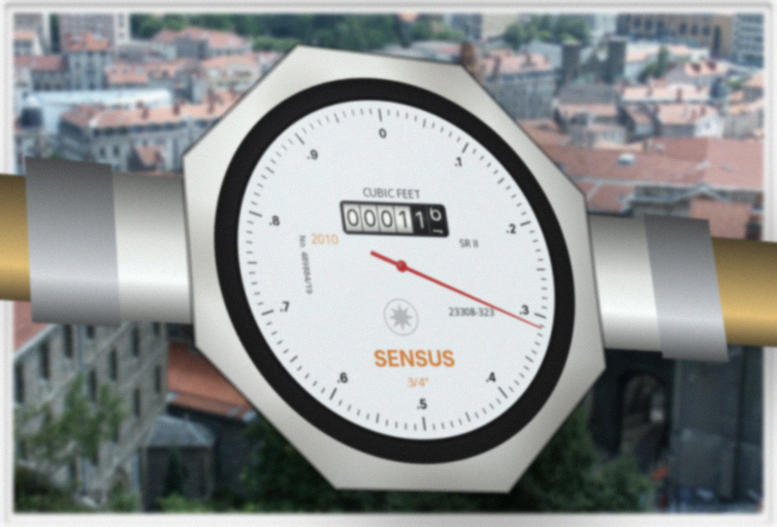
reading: 116.31
